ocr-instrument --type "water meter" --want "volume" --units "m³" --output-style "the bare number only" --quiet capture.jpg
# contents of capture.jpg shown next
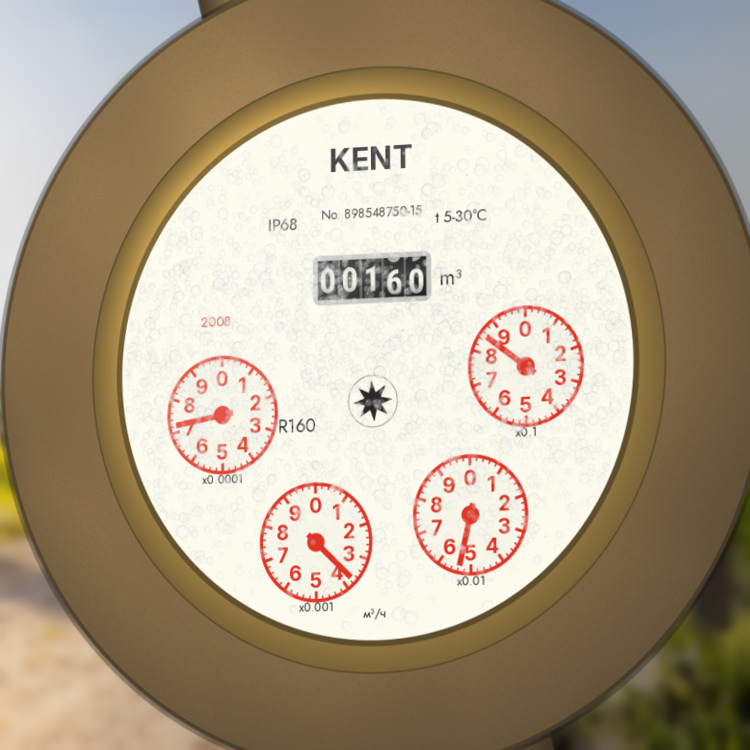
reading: 159.8537
